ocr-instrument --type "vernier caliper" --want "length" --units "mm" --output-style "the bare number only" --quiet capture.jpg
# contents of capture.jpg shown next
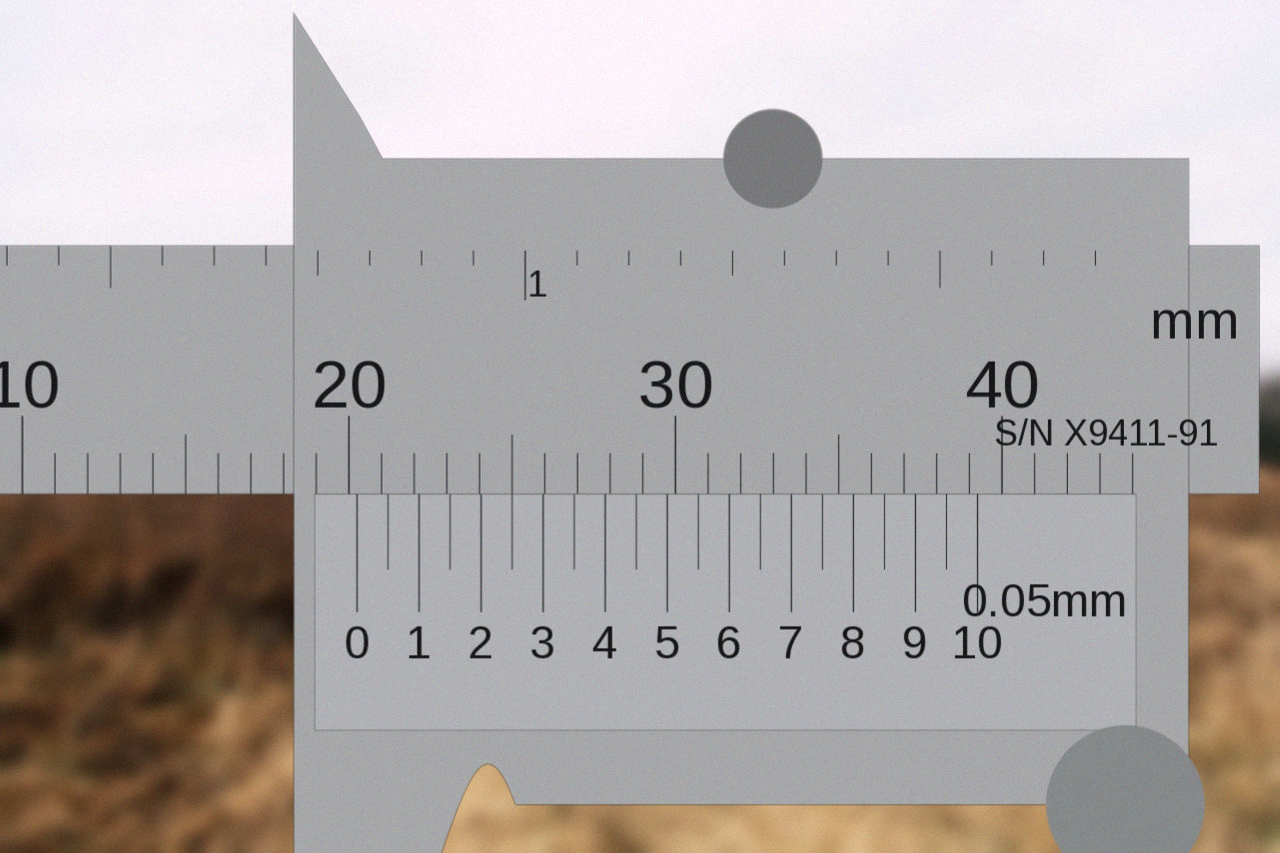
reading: 20.25
